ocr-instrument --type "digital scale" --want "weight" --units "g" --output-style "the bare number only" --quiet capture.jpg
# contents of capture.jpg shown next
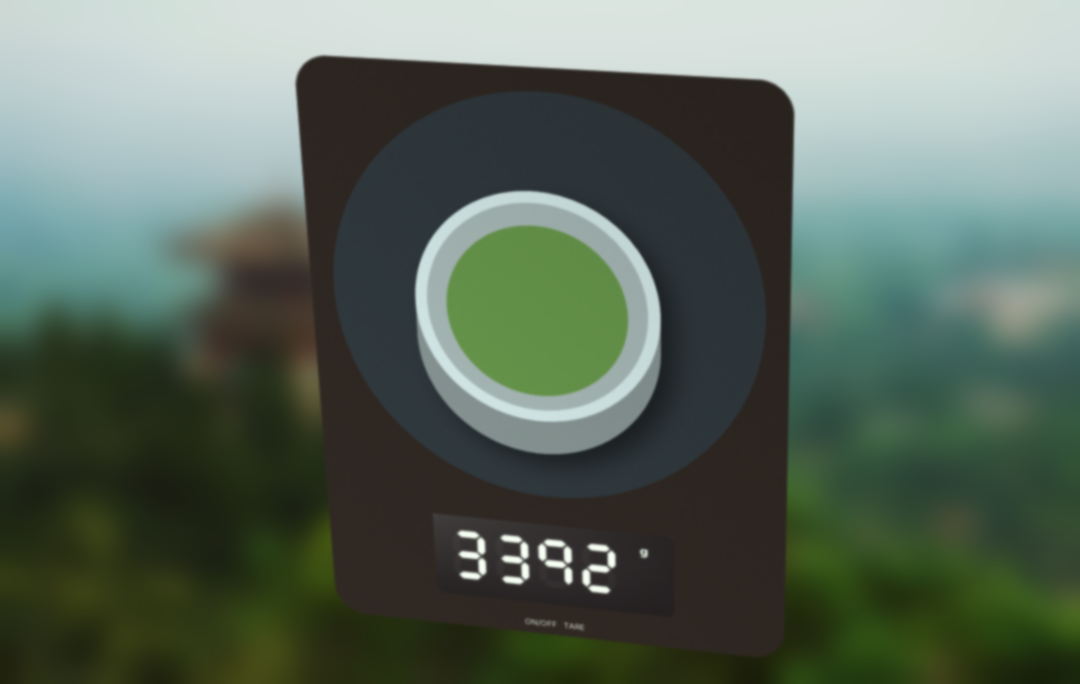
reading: 3392
